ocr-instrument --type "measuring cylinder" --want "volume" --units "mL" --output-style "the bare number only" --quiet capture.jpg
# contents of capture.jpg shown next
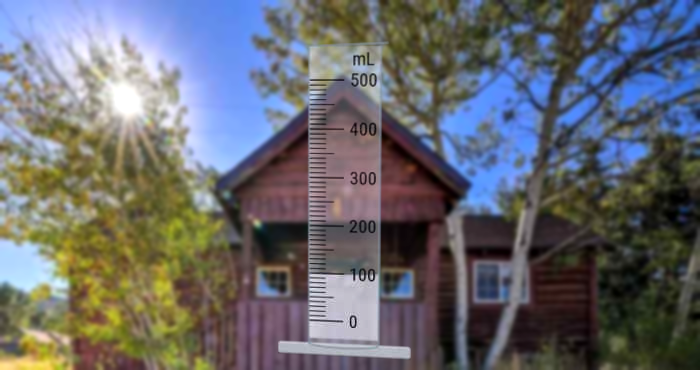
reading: 100
